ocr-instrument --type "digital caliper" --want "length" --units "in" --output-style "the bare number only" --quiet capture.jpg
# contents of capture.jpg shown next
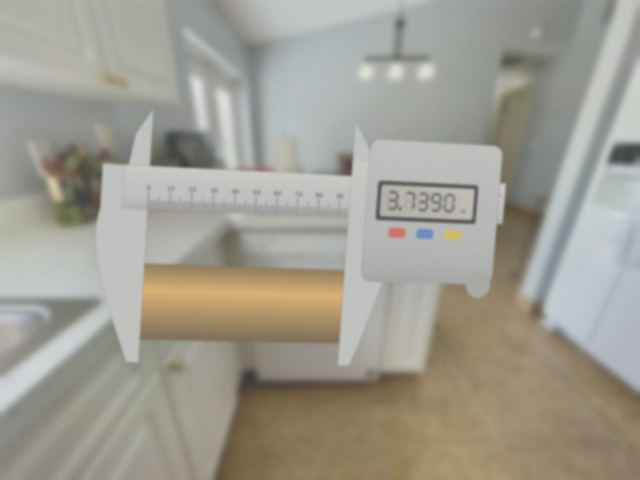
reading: 3.7390
